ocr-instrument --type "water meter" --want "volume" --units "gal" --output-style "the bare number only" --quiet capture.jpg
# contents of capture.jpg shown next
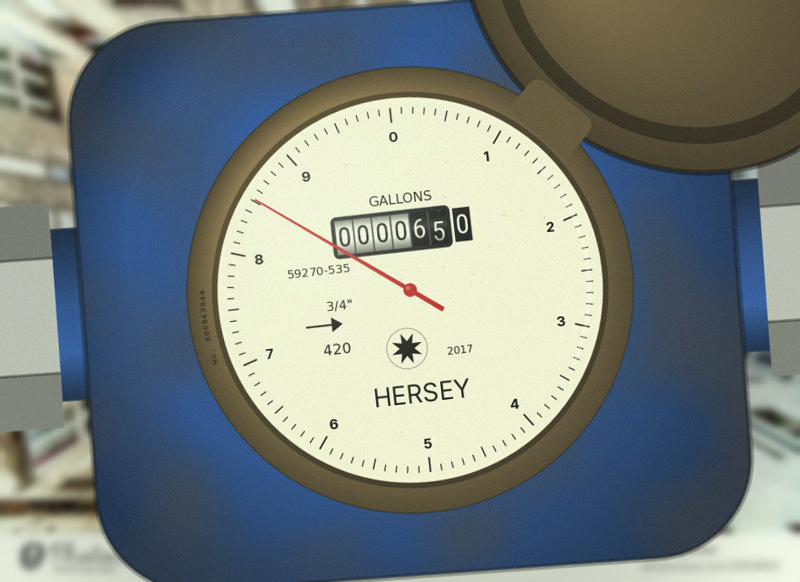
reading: 648.5
